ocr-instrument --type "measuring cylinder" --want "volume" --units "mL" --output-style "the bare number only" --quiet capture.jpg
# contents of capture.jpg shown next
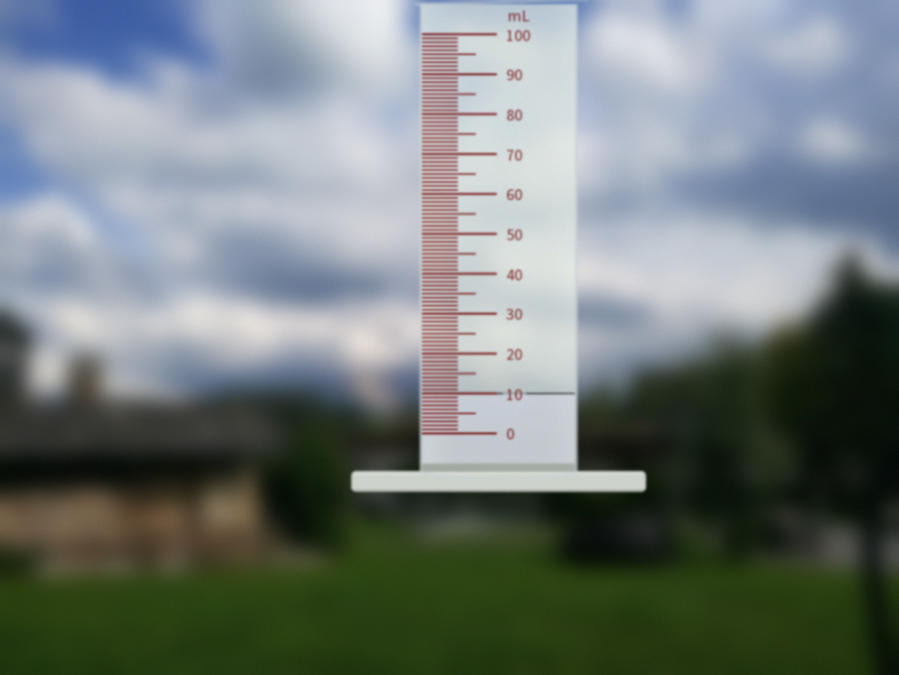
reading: 10
